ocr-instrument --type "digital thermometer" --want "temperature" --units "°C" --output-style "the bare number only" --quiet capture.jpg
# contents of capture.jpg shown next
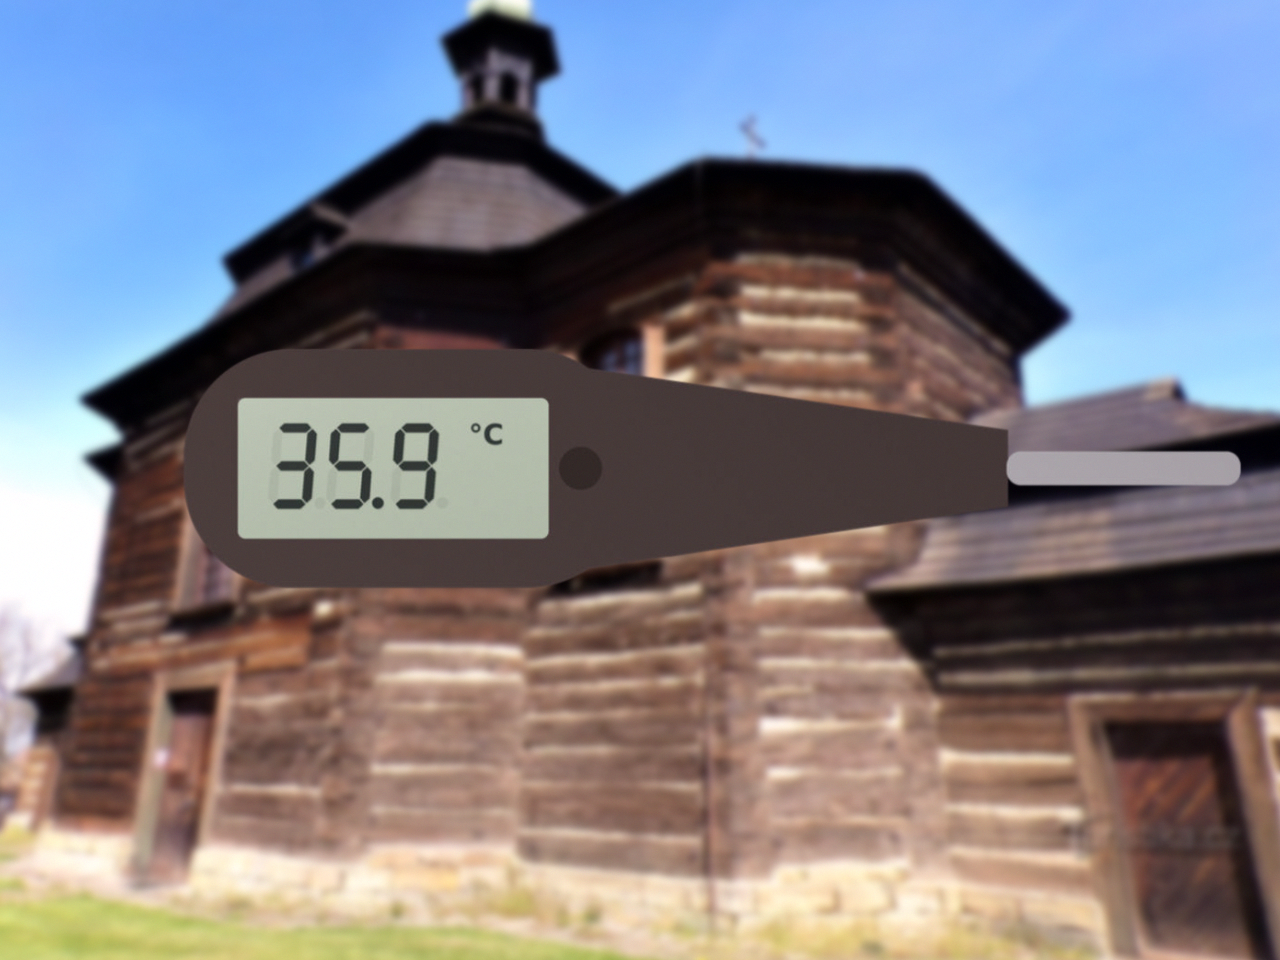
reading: 35.9
